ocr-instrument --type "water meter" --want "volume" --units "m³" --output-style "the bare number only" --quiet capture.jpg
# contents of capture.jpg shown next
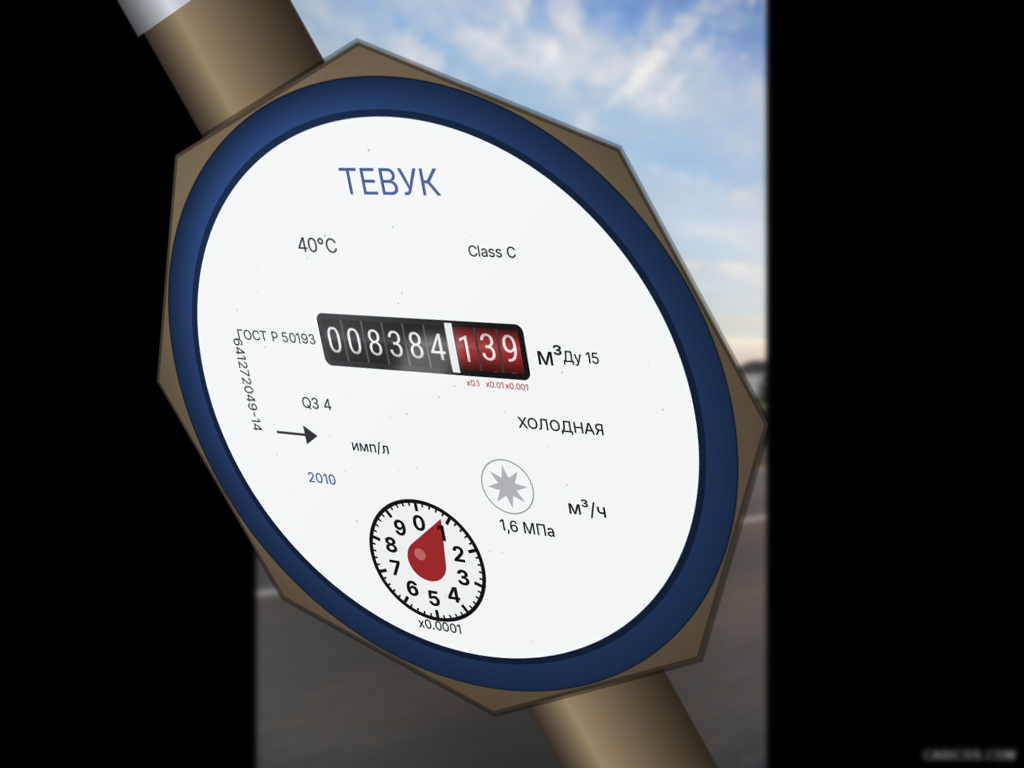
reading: 8384.1390
